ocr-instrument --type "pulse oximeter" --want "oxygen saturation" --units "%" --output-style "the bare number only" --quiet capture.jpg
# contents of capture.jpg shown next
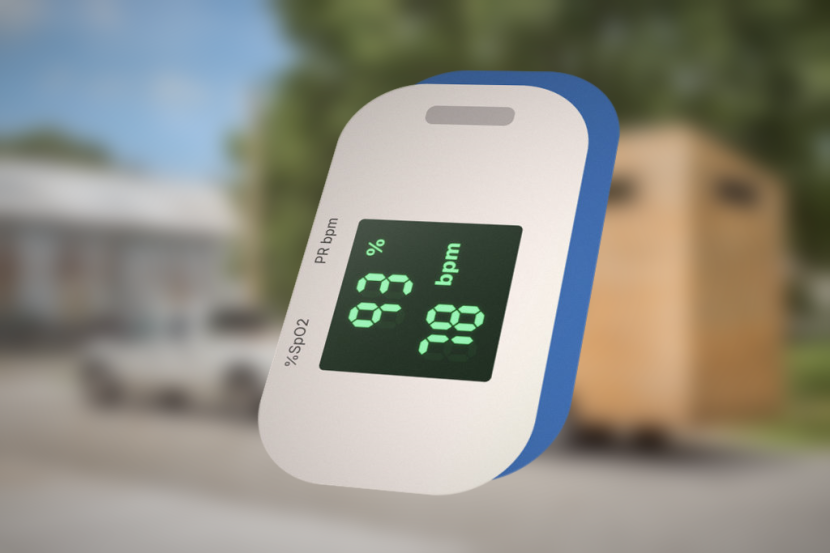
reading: 93
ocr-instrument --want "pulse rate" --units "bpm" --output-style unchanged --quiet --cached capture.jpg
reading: 78
